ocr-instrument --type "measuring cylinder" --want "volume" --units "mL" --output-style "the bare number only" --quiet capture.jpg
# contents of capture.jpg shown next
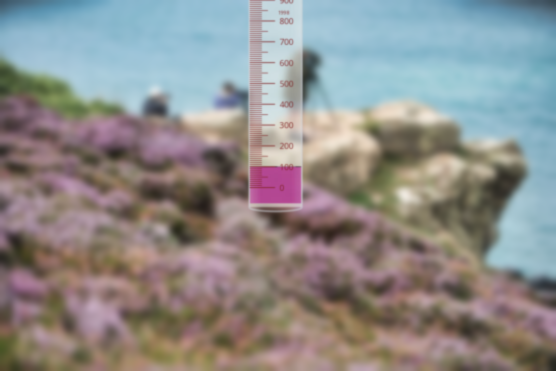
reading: 100
